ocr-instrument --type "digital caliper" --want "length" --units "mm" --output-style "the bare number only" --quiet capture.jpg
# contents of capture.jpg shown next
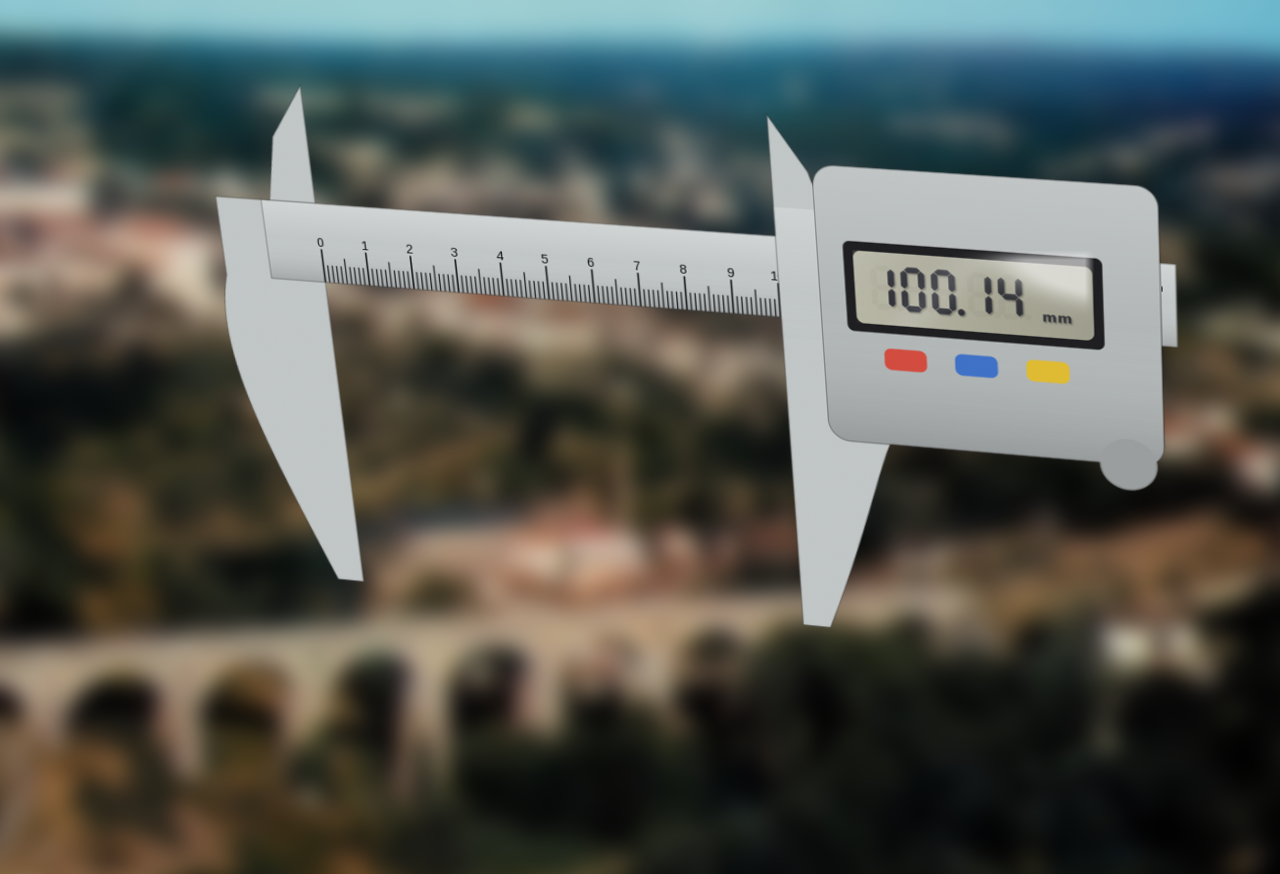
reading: 100.14
